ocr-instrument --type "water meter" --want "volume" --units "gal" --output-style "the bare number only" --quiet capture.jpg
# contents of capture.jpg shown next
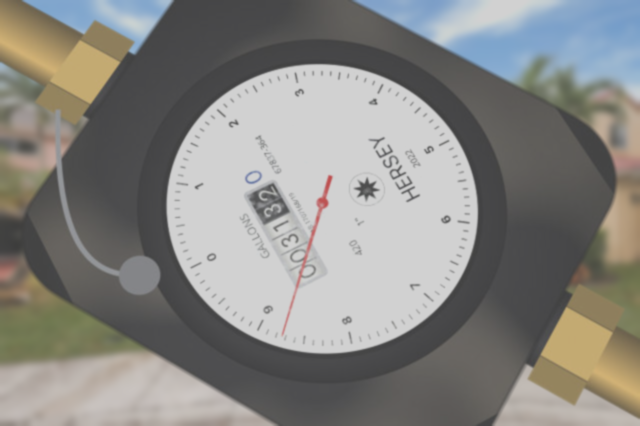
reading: 31318.7
